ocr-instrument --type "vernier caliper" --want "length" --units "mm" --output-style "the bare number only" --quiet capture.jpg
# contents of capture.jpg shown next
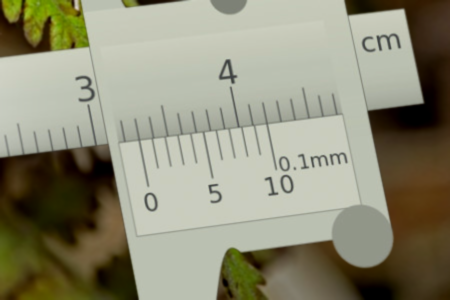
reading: 33.0
